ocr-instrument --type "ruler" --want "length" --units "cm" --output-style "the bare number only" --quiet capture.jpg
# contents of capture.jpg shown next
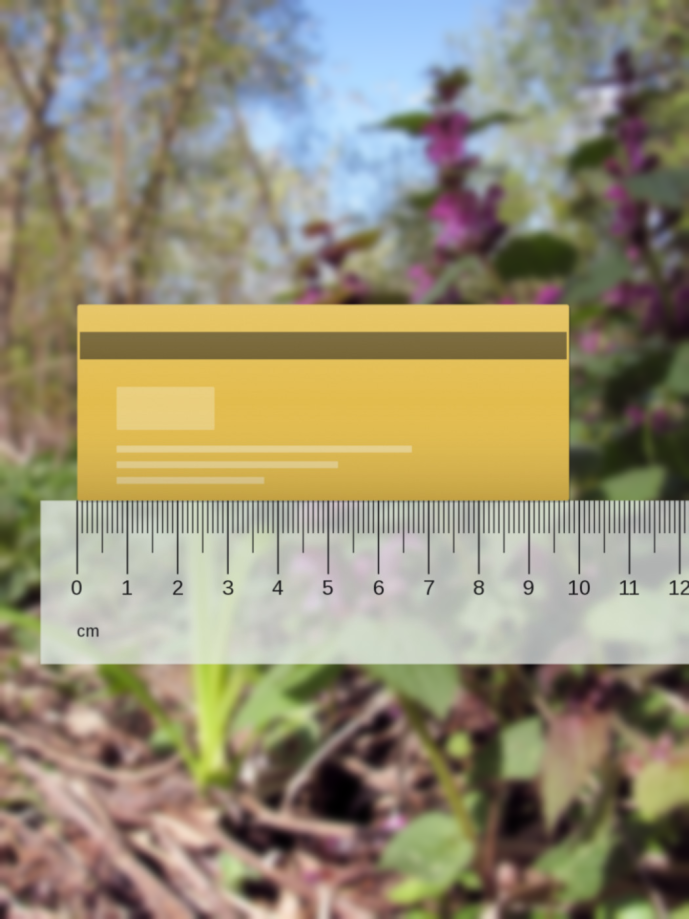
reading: 9.8
